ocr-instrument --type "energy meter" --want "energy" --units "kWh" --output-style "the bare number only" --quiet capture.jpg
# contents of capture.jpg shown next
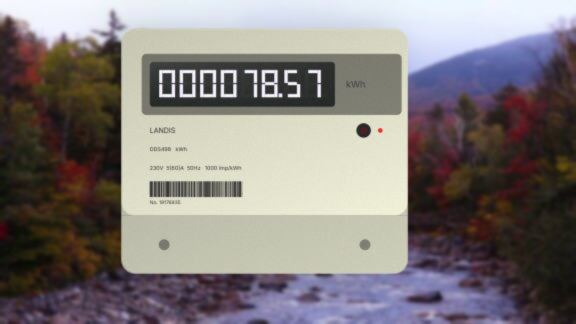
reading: 78.57
